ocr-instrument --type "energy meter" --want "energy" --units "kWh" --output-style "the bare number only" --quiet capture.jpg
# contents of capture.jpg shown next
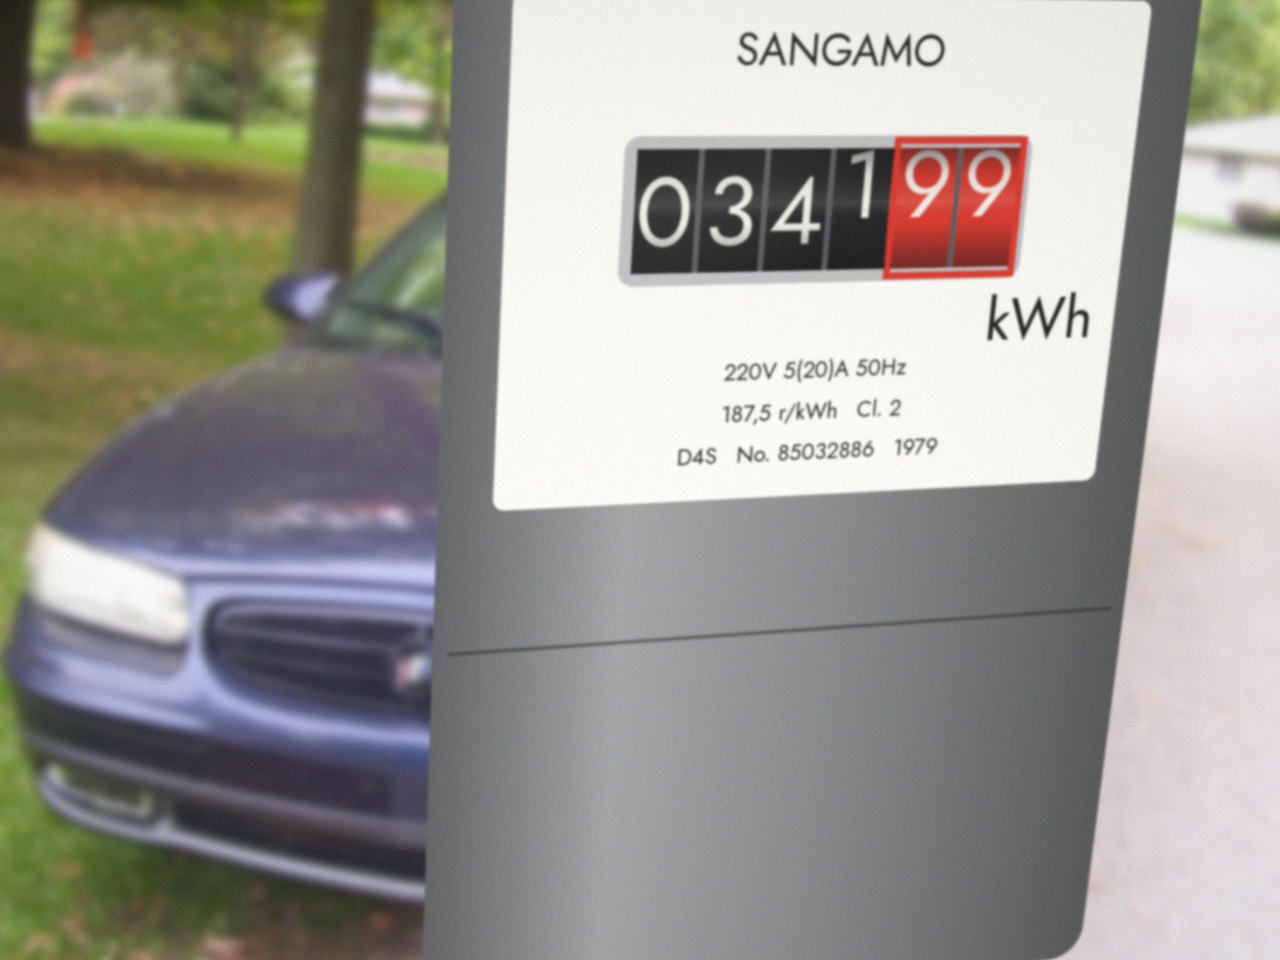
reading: 341.99
